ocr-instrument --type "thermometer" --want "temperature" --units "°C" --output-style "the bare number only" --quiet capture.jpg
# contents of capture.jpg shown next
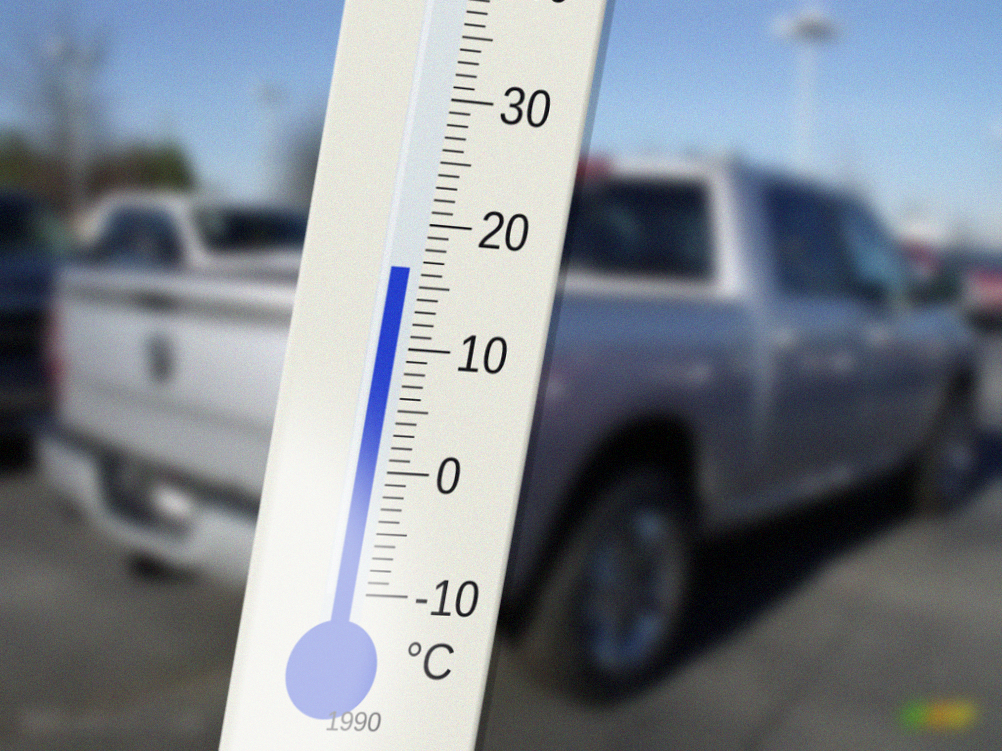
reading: 16.5
